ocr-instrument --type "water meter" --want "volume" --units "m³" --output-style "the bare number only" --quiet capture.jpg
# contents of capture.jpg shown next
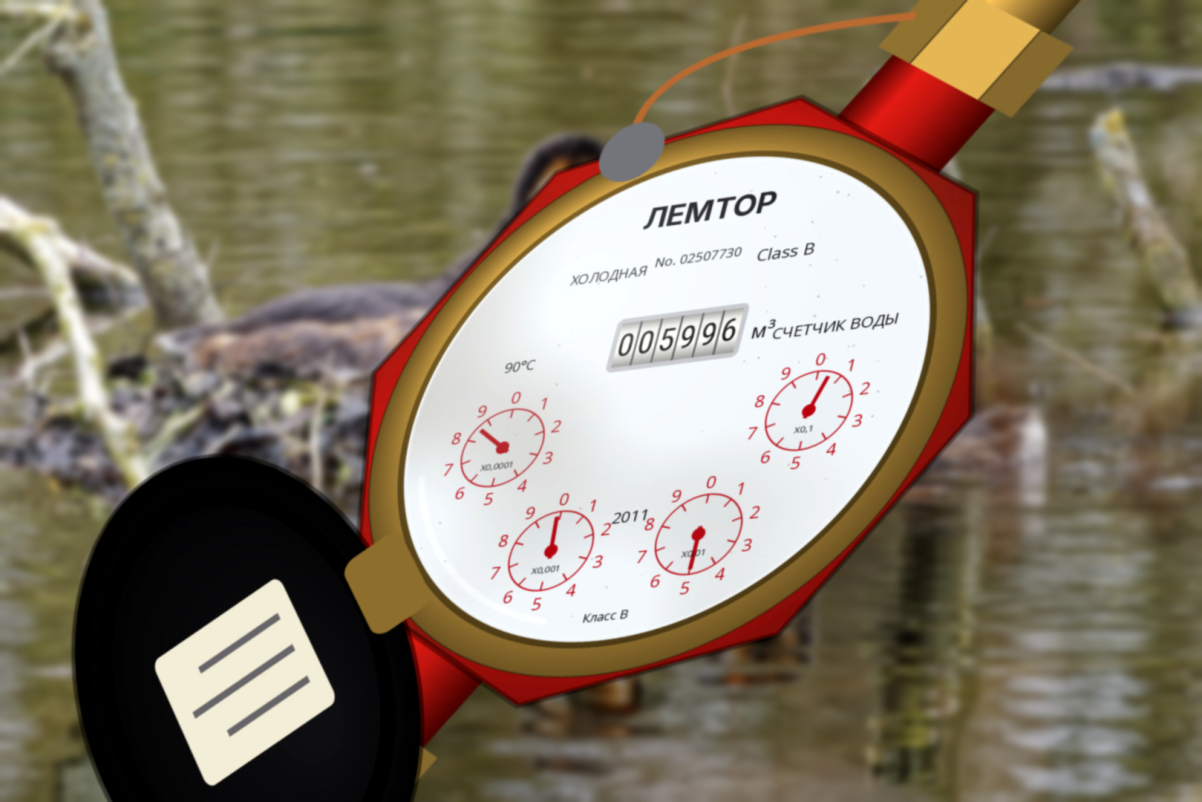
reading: 5996.0498
